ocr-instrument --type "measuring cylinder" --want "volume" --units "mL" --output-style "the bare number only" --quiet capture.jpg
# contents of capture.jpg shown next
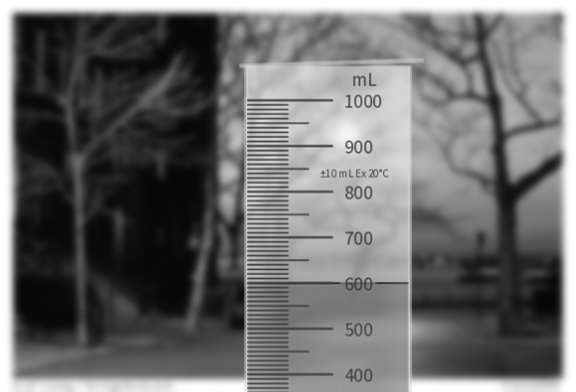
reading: 600
